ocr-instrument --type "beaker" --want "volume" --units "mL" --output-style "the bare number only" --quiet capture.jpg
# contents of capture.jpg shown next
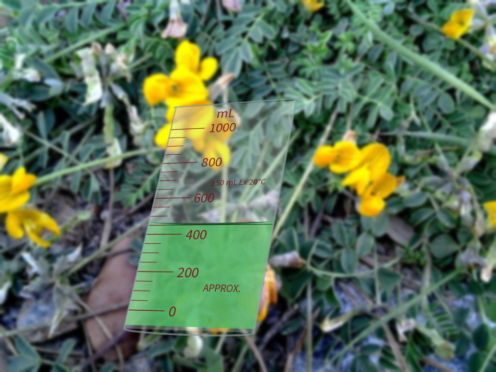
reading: 450
